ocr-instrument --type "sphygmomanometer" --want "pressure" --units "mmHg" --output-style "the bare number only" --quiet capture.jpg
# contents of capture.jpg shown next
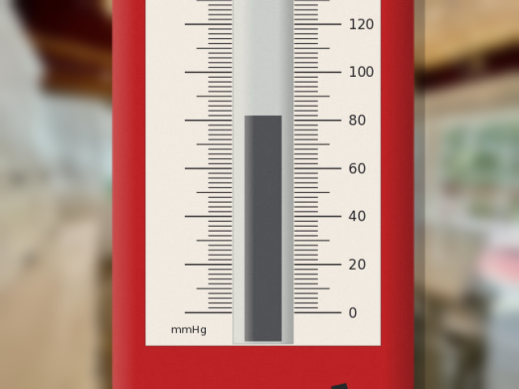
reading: 82
